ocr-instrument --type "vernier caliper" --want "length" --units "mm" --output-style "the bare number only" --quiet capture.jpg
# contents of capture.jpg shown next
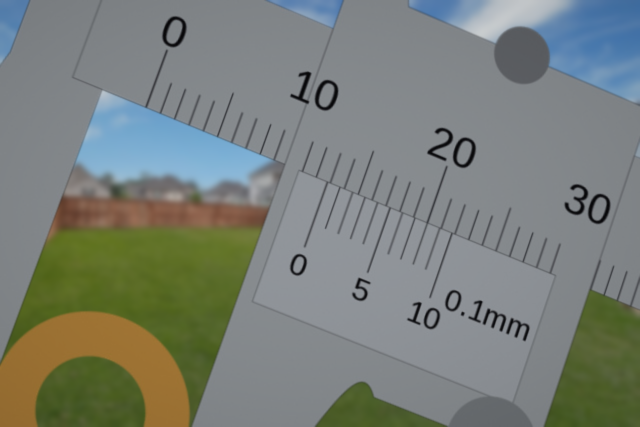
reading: 12.8
